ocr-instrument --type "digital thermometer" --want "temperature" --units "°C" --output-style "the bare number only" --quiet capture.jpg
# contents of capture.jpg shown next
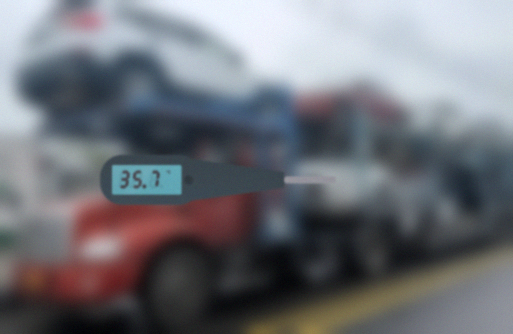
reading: 35.7
